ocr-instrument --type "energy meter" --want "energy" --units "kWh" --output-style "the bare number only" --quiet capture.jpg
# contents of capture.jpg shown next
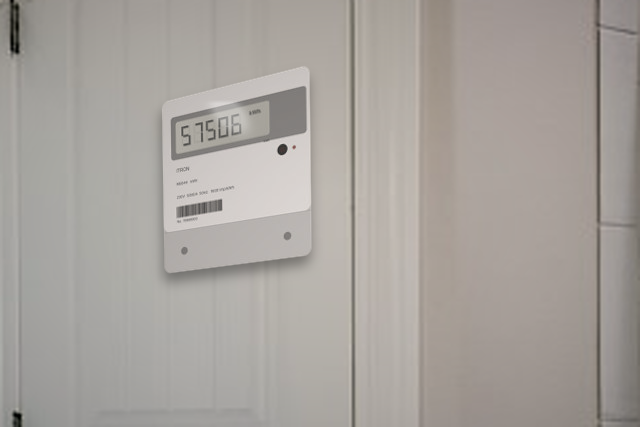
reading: 57506
